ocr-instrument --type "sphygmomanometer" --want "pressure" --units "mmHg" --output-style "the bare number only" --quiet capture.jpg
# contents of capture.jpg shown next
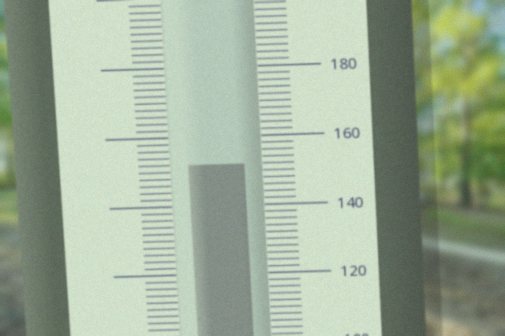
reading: 152
